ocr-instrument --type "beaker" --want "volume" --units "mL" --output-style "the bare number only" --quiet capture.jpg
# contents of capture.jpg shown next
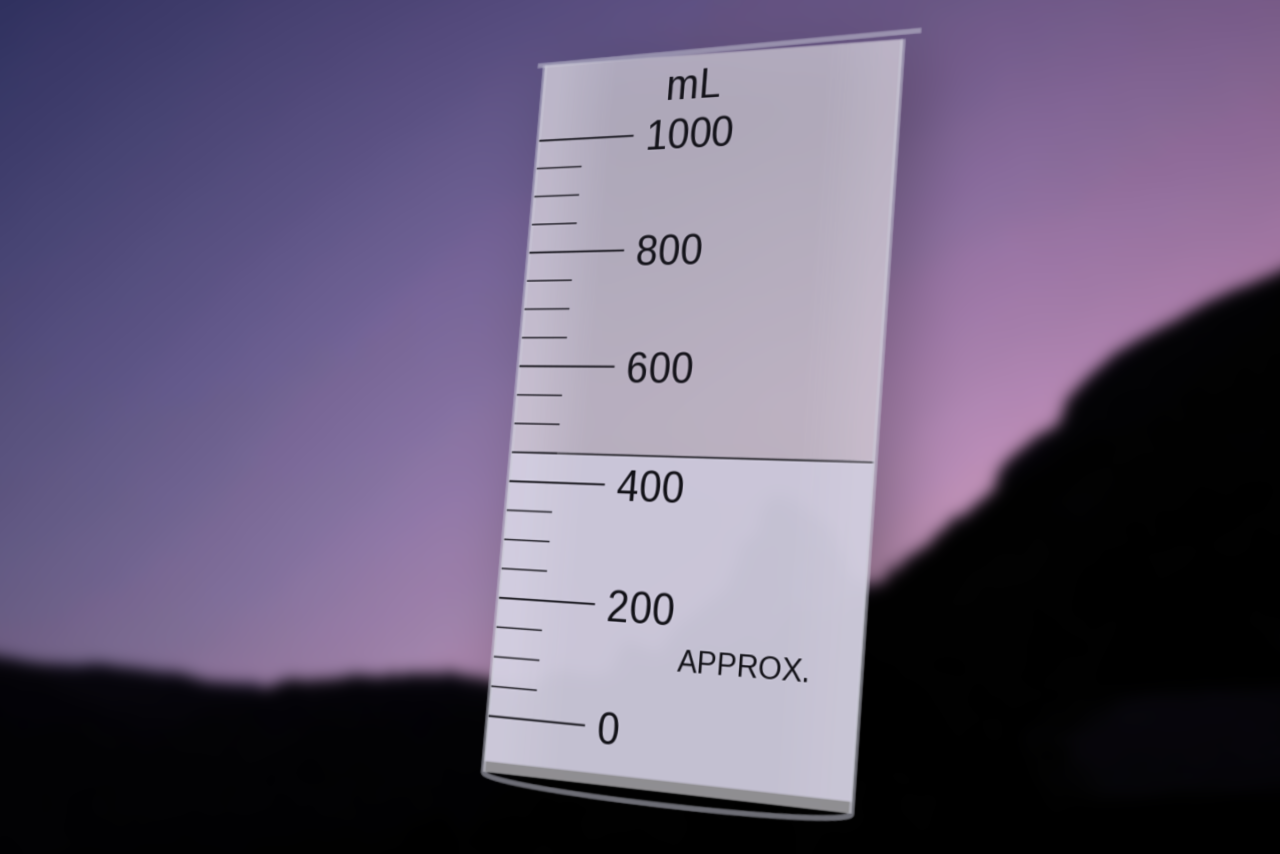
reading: 450
